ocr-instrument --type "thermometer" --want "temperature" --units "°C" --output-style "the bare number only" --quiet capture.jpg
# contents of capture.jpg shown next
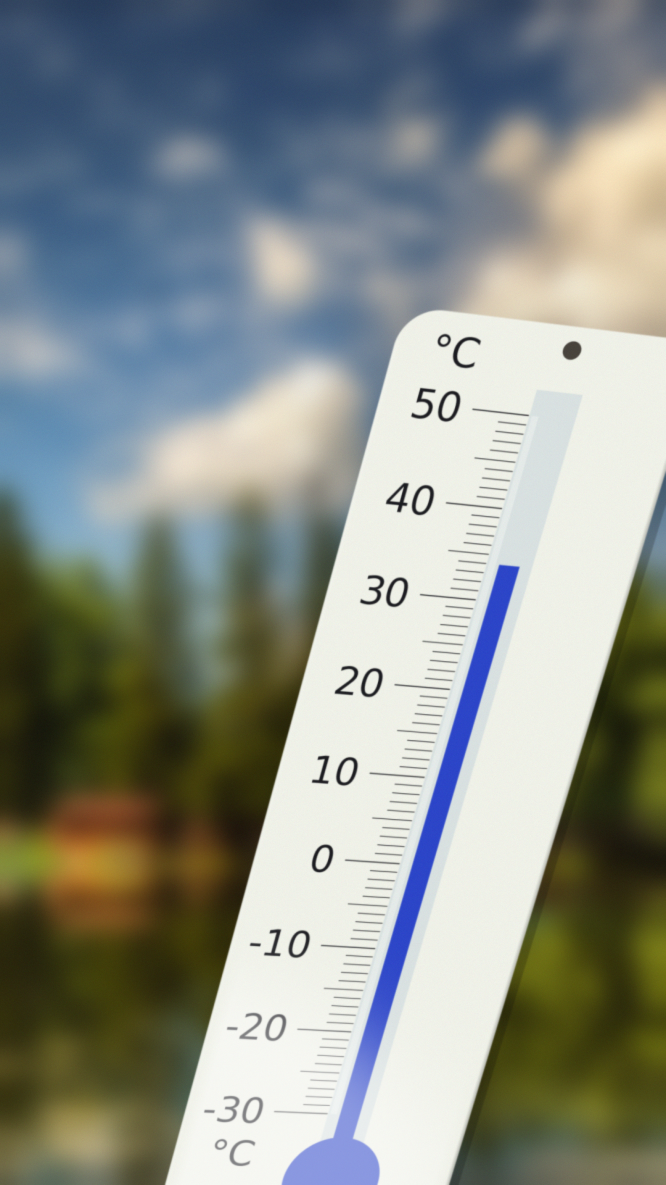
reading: 34
